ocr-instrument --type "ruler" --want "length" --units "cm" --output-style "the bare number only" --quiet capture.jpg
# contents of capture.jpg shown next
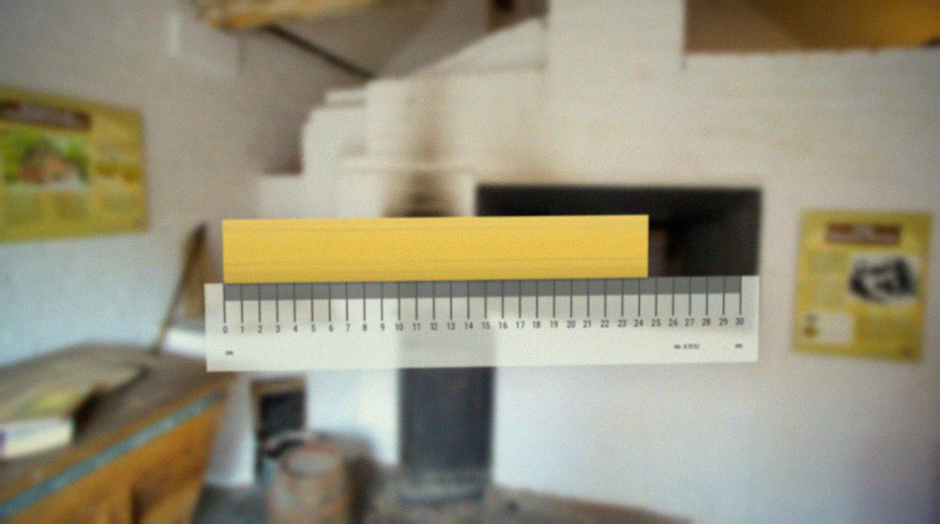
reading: 24.5
